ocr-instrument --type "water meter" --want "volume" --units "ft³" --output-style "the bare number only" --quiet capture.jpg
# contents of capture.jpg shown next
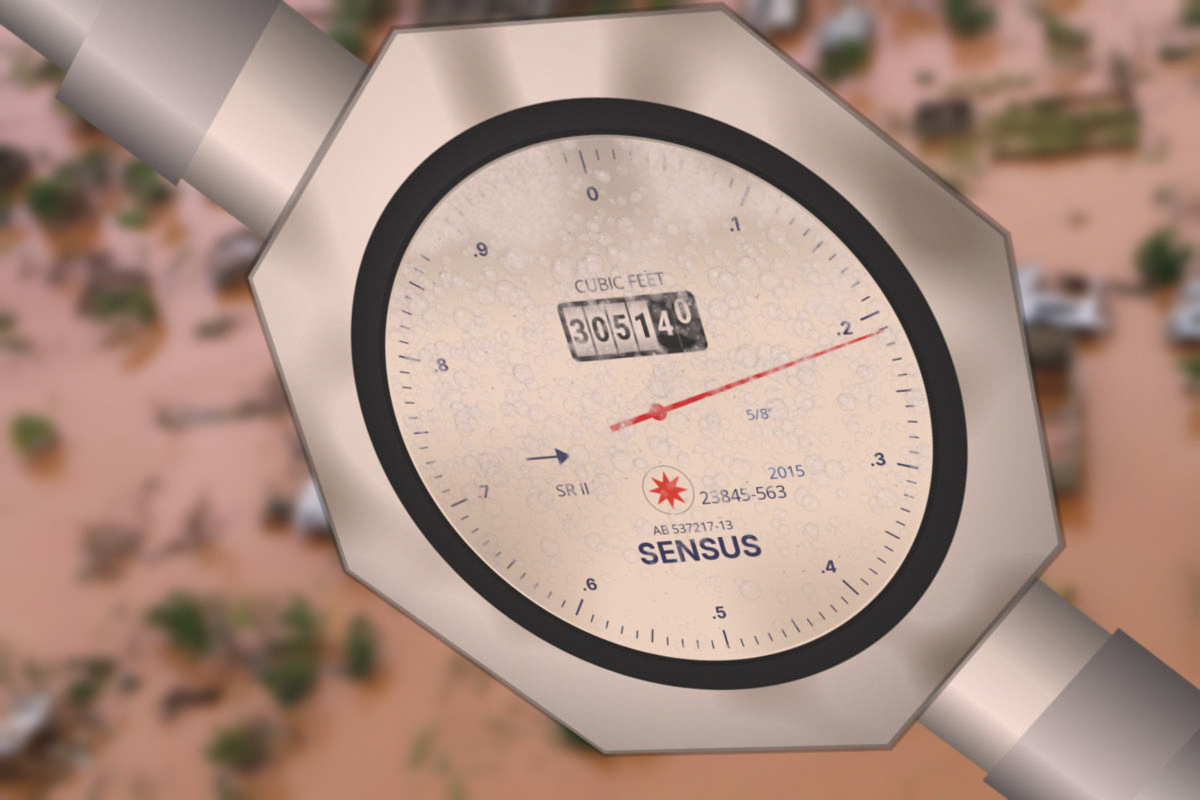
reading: 305140.21
